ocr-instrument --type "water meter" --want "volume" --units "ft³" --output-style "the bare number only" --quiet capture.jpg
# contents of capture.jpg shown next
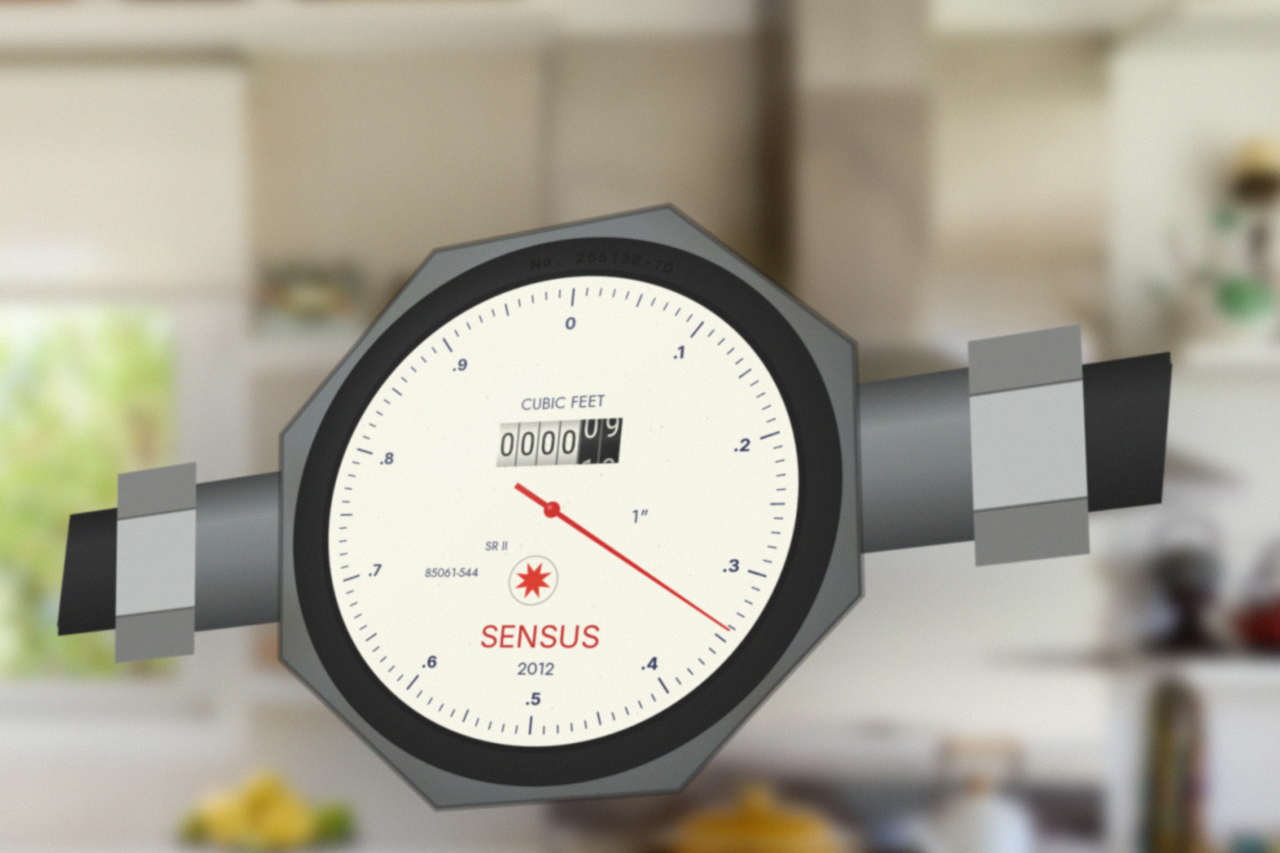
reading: 9.34
